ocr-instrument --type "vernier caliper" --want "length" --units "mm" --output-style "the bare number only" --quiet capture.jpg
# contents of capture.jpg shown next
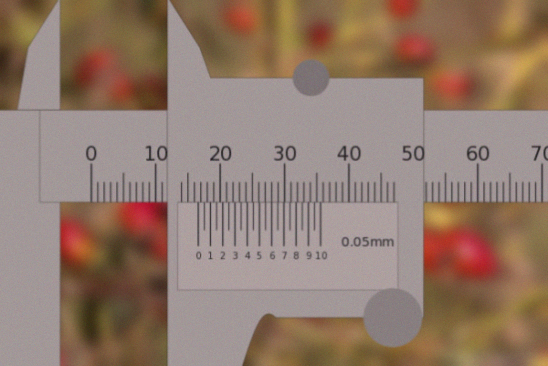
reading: 16.6
